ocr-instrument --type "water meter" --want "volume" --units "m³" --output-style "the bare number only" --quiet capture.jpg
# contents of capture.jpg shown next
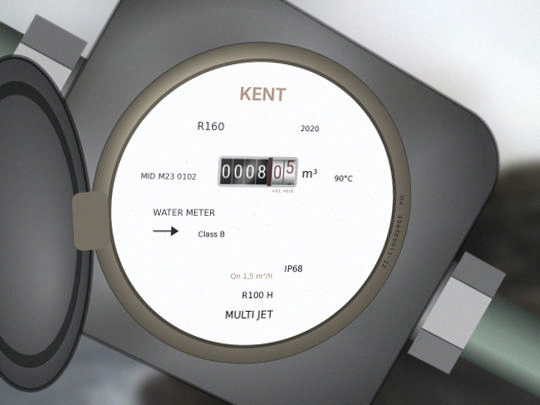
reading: 8.05
